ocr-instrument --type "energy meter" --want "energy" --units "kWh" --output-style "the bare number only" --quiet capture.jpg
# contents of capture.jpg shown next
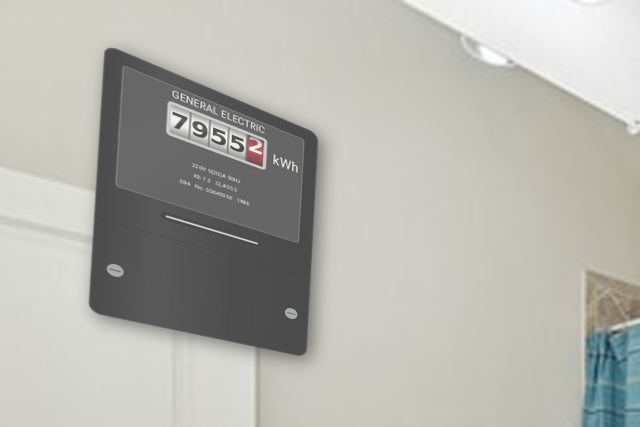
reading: 7955.2
